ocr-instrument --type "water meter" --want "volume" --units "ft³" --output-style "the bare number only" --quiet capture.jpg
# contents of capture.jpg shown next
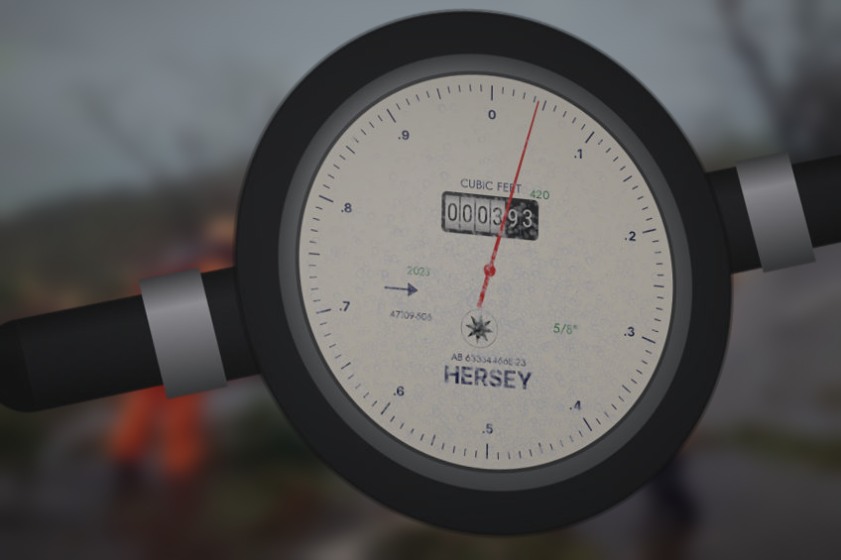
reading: 393.04
